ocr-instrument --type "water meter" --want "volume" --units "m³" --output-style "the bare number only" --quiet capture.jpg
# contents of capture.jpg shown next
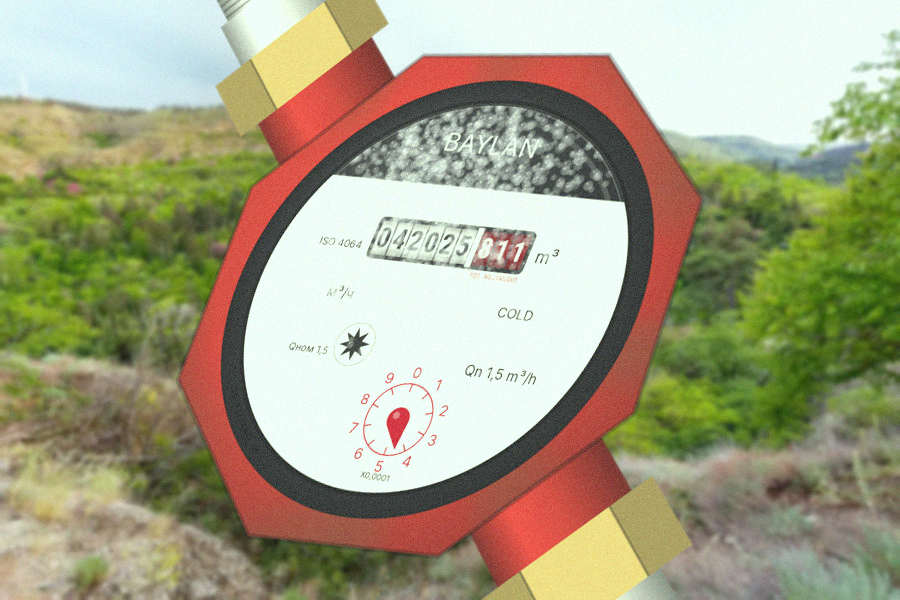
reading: 42025.8114
